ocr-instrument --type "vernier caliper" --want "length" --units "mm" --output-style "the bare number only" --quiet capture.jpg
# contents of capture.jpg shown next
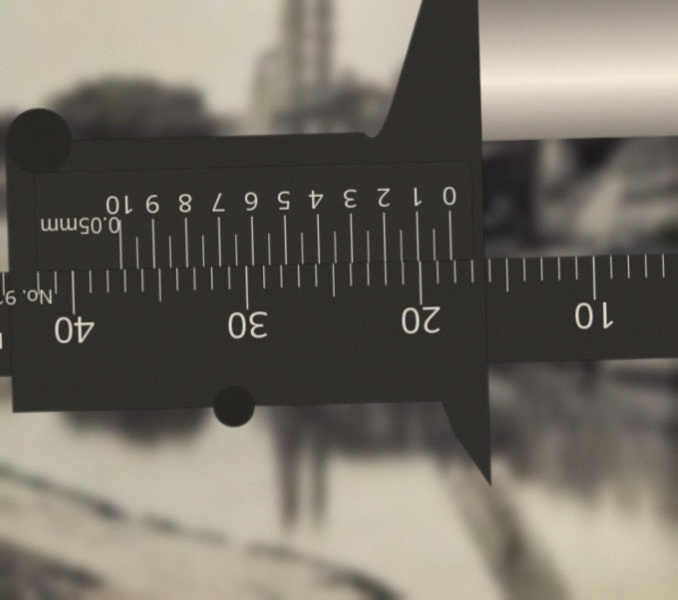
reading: 18.2
